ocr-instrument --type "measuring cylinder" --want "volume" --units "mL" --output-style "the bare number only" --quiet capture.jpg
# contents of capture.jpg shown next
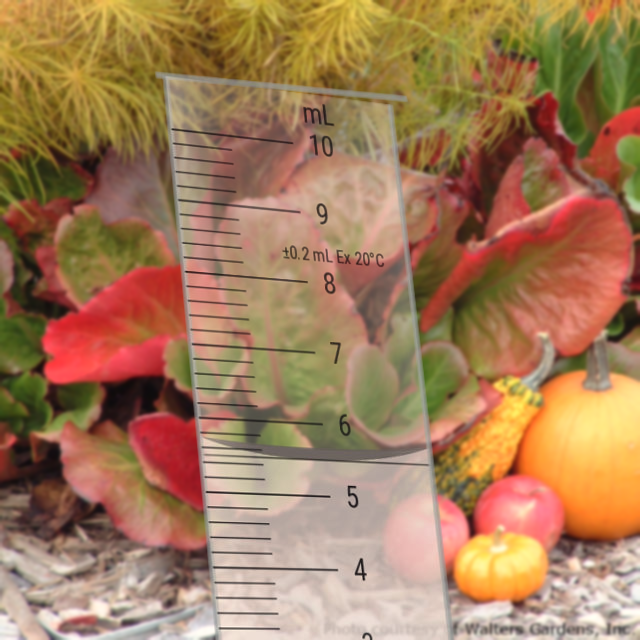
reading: 5.5
